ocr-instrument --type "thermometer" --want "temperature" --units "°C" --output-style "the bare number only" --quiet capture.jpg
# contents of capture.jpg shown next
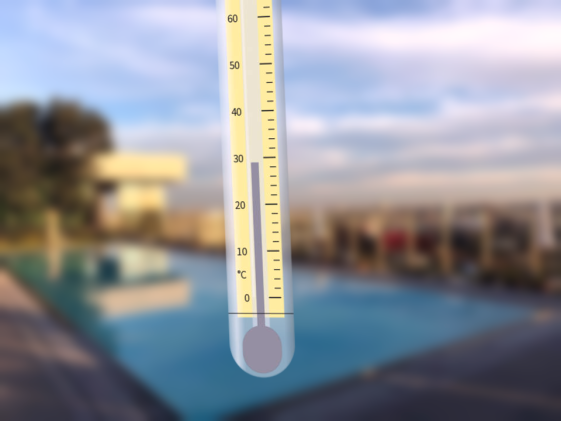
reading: 29
